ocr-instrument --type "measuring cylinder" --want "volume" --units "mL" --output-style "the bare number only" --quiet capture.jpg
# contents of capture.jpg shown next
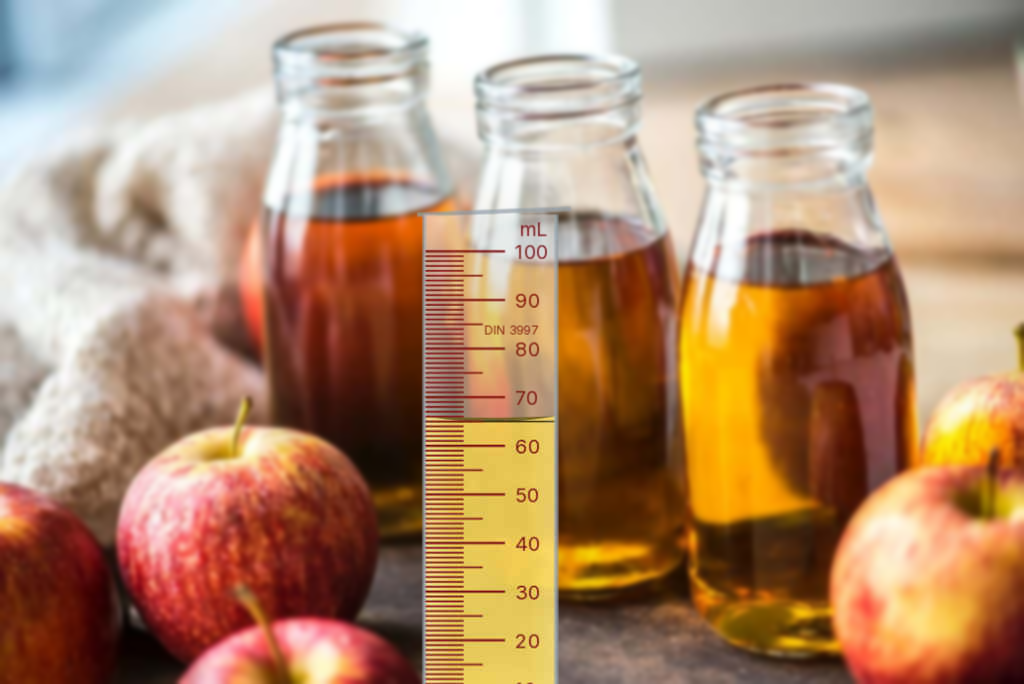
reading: 65
